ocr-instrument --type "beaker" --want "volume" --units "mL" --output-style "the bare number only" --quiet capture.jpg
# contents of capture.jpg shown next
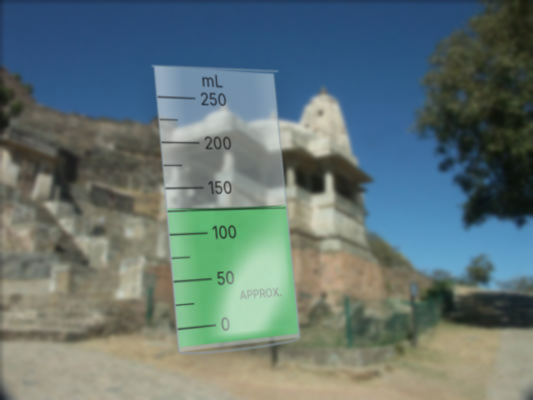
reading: 125
